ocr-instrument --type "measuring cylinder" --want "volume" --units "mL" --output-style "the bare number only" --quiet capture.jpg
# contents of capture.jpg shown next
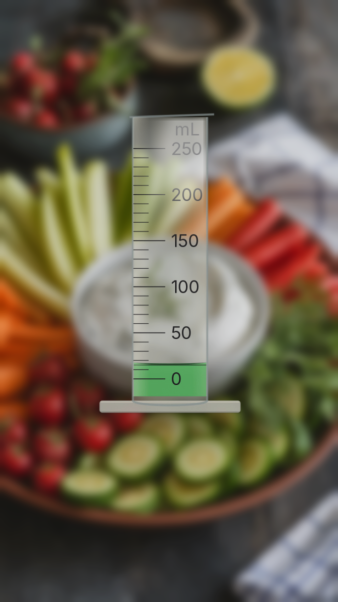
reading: 15
